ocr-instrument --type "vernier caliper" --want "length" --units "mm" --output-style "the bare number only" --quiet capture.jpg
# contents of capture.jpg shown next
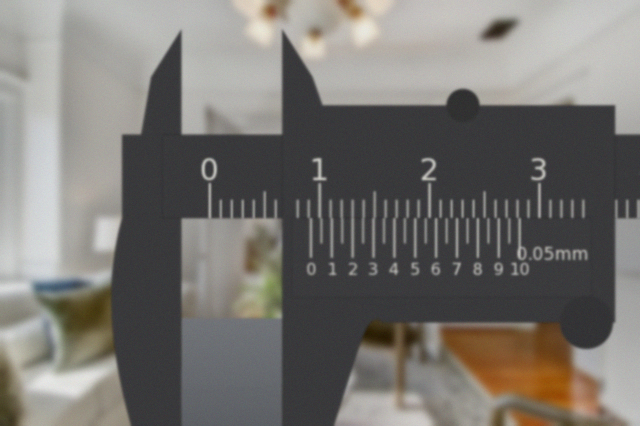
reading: 9.2
